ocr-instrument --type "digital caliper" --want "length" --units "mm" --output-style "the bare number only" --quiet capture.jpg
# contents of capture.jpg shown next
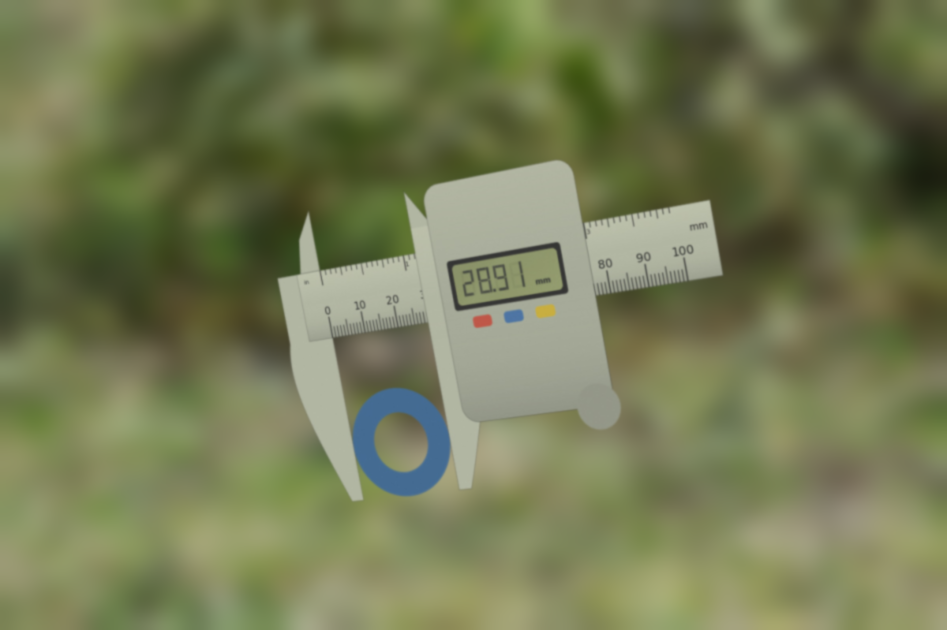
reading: 28.91
